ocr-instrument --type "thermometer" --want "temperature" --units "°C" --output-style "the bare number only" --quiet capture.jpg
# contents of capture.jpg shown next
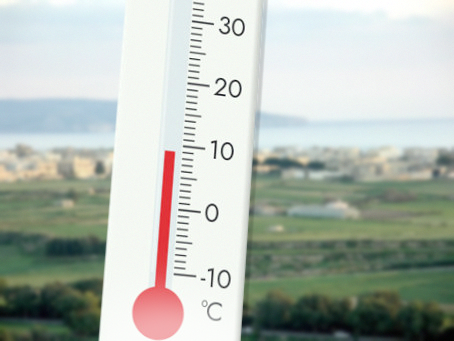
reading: 9
